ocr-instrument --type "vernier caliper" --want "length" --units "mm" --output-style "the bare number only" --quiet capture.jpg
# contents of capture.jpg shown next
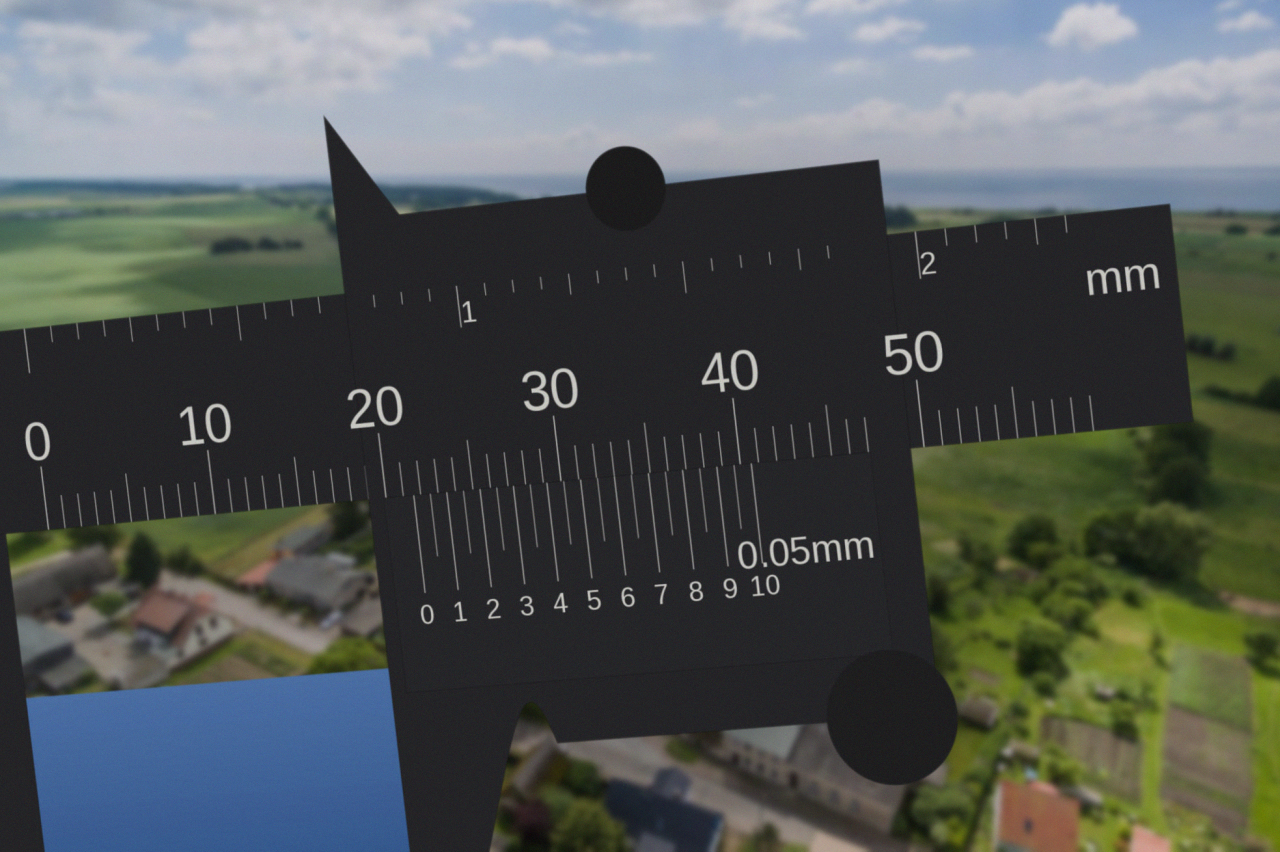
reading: 21.6
